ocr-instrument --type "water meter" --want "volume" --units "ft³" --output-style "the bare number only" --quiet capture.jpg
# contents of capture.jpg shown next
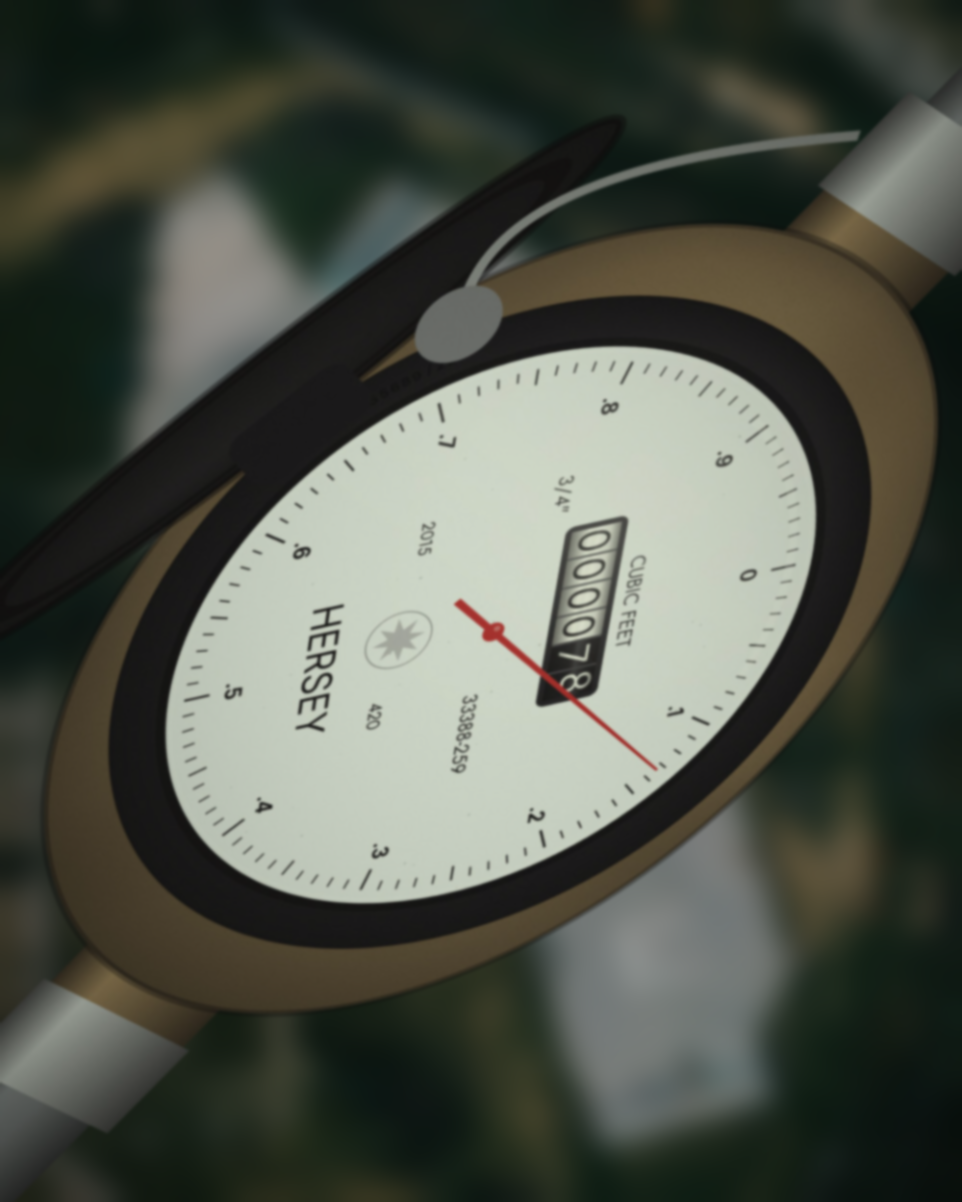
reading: 78.13
